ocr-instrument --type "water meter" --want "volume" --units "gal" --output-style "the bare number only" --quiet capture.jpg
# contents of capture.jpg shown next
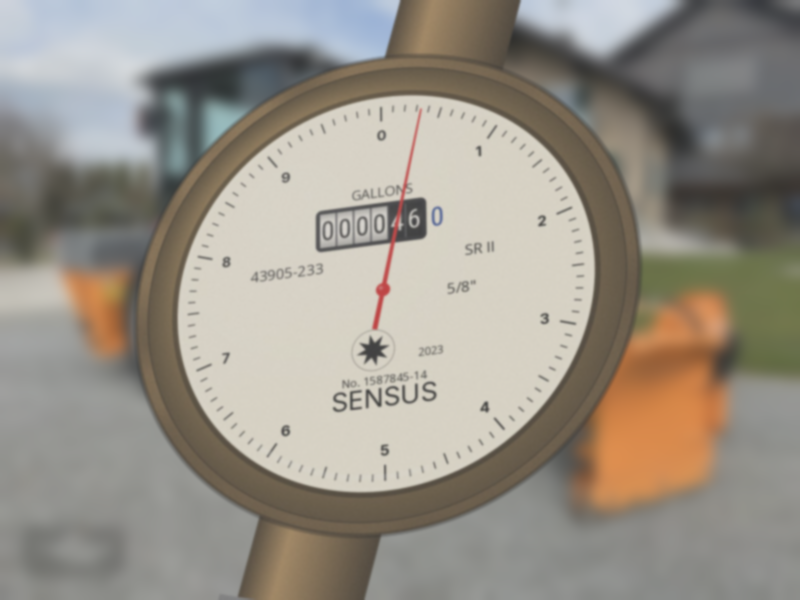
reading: 460.3
